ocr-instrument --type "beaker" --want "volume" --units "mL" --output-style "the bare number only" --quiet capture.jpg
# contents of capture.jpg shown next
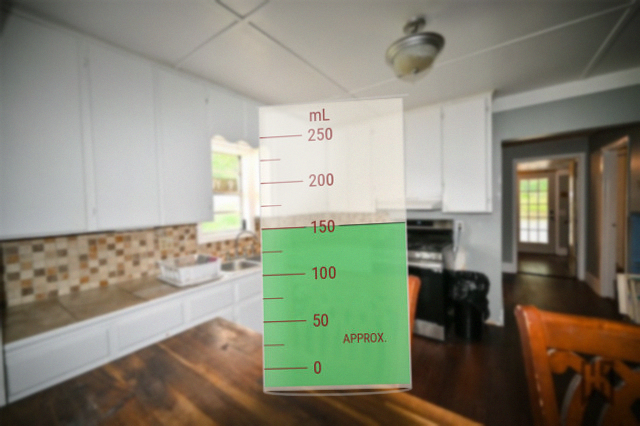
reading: 150
